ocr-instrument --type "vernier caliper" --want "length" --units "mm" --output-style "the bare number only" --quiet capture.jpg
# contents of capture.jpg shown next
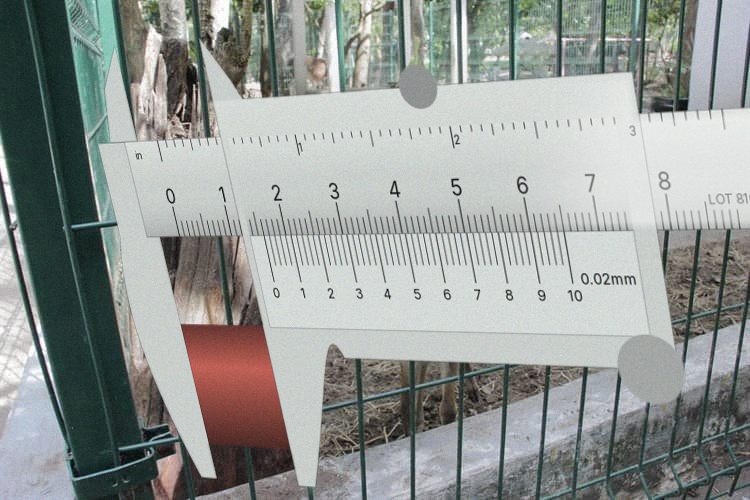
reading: 16.0
